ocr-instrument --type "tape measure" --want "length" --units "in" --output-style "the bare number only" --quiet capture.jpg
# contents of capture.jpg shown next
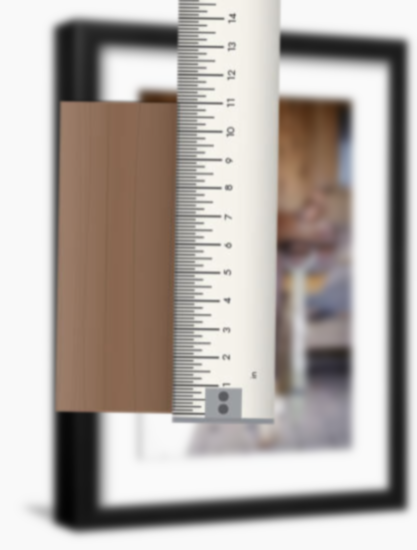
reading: 11
